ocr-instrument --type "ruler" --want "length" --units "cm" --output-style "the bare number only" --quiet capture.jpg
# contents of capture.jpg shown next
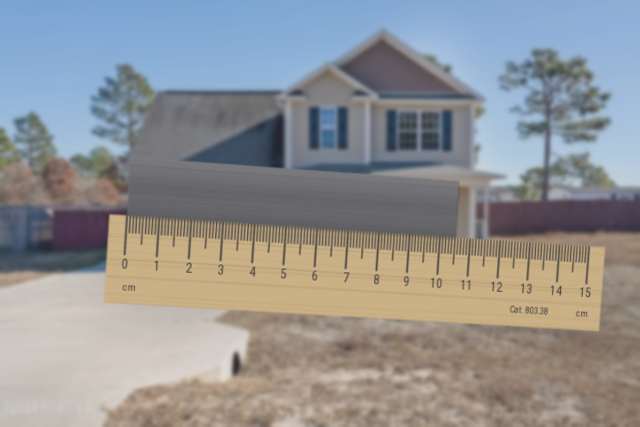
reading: 10.5
